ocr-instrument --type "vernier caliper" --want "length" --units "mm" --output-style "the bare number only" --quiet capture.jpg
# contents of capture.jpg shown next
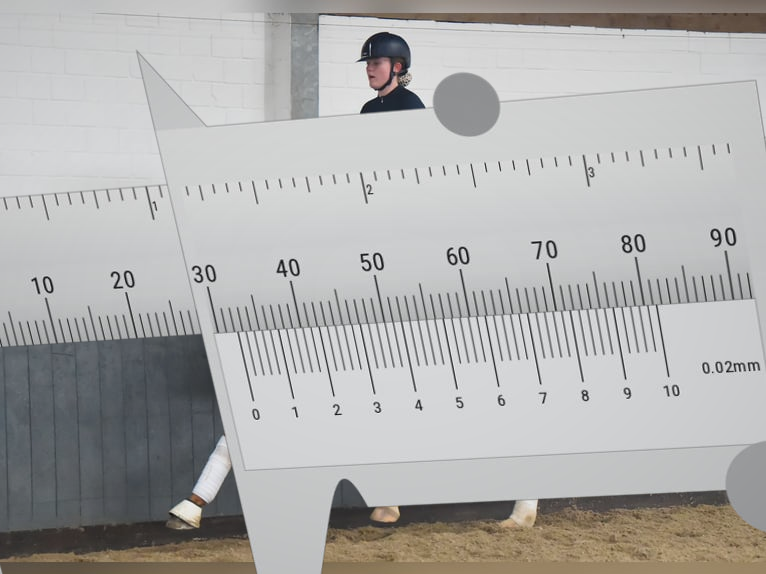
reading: 32.4
